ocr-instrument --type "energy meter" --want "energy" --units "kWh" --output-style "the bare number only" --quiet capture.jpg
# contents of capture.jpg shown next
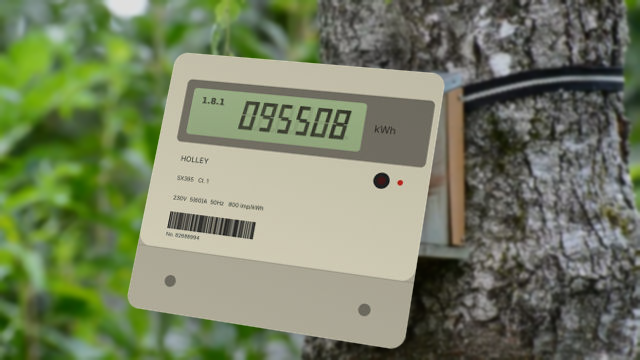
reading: 95508
